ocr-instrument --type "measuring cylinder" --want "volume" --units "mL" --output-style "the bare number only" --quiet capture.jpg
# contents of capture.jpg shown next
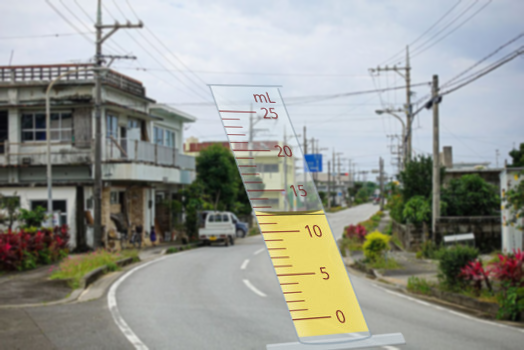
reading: 12
